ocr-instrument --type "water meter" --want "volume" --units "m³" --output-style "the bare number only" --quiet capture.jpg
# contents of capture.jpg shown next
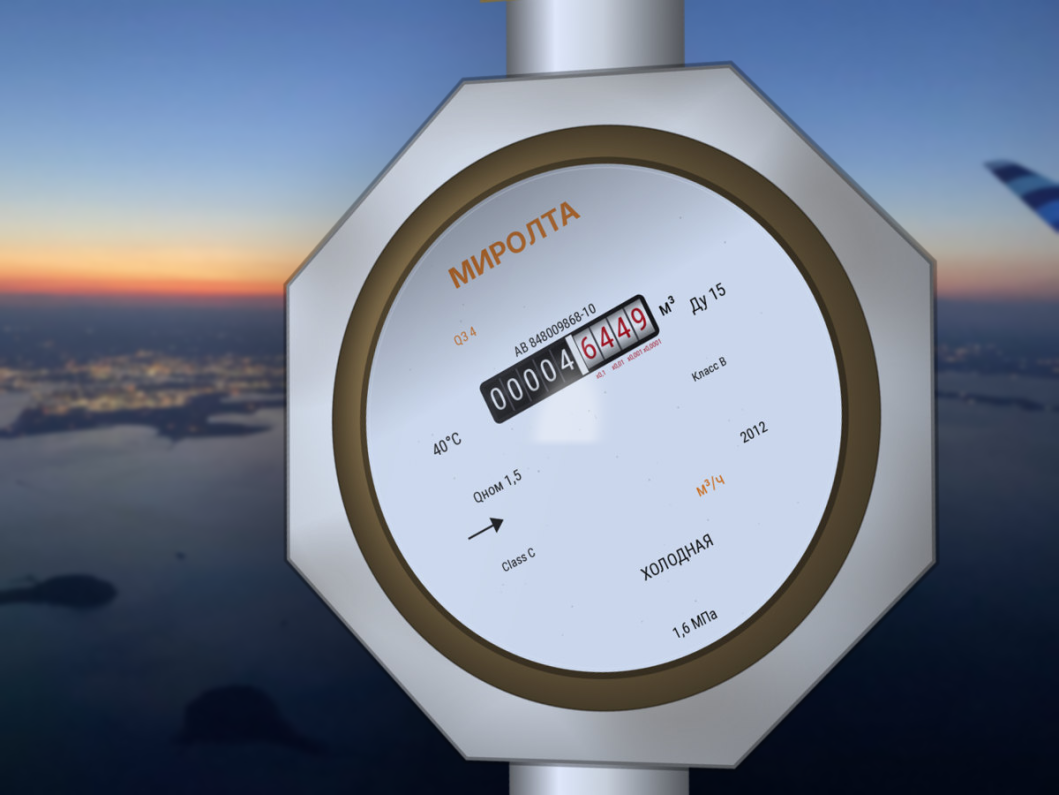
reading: 4.6449
